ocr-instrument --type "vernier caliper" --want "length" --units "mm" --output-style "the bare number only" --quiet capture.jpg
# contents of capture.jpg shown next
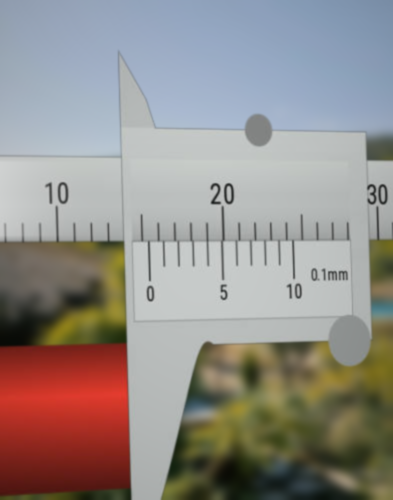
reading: 15.4
